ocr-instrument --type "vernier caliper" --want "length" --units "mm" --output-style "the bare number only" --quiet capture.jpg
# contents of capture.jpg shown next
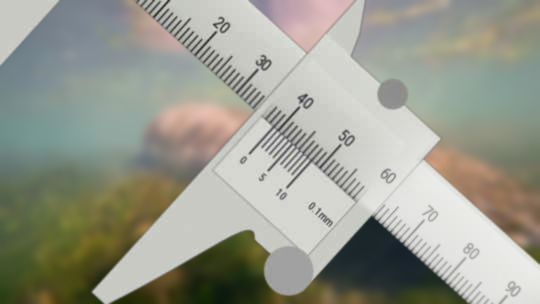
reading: 39.0
